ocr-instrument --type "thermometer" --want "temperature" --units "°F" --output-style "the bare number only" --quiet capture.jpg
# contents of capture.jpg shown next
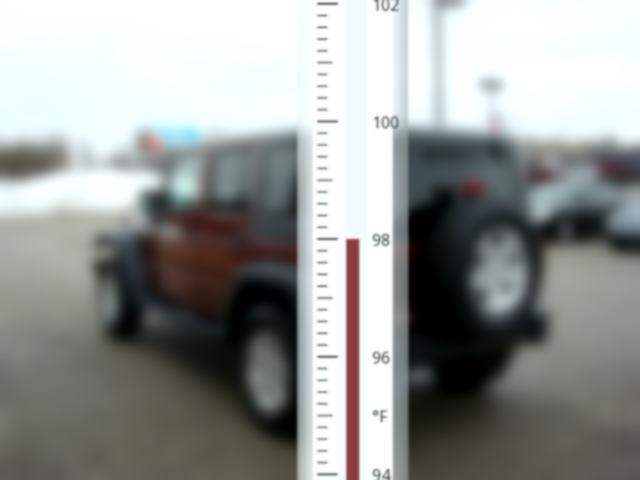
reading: 98
